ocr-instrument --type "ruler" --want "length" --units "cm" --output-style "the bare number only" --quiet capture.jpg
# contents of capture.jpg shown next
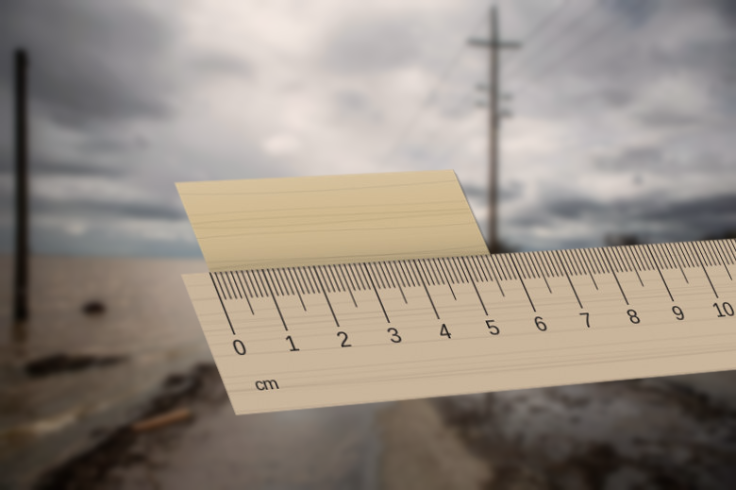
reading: 5.6
